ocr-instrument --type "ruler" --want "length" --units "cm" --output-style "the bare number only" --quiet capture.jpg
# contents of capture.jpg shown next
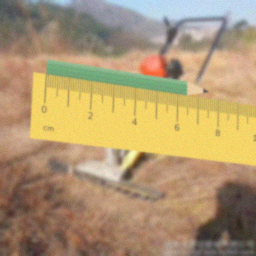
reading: 7.5
